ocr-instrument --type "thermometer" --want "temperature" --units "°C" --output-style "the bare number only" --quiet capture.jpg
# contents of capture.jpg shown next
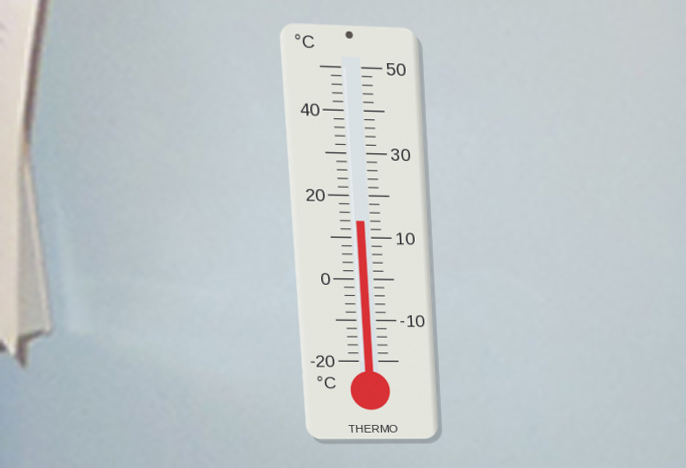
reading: 14
